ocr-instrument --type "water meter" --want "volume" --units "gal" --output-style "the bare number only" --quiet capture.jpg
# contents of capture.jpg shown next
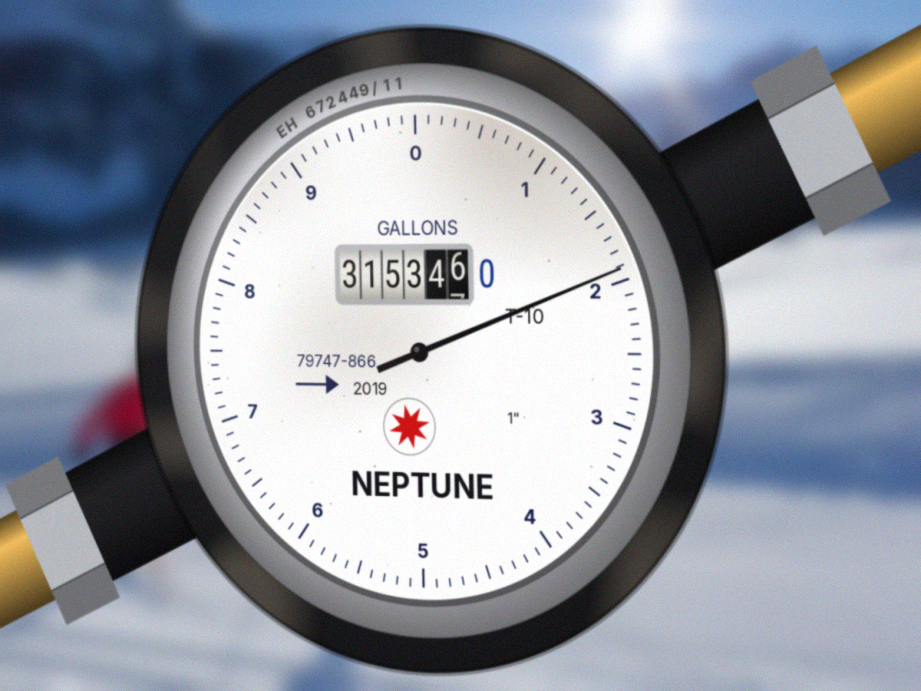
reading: 3153461.9
